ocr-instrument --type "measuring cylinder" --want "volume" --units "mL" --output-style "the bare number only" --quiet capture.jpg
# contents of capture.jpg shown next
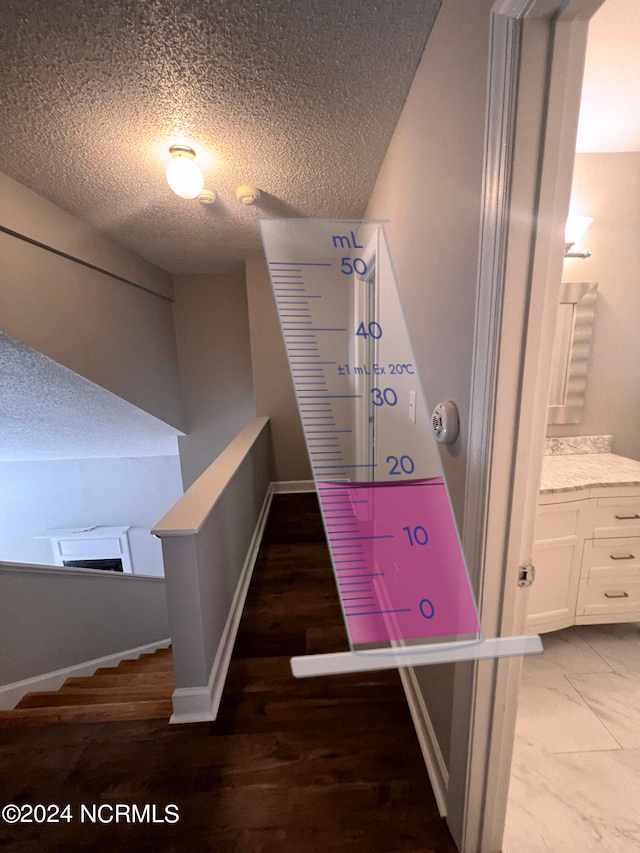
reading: 17
